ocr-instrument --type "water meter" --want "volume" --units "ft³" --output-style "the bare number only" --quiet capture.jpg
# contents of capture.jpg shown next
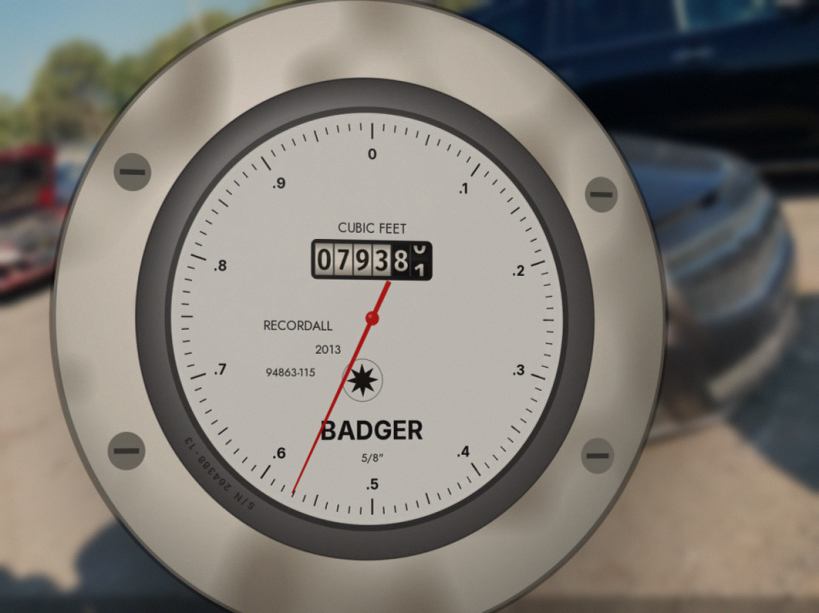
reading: 79380.57
